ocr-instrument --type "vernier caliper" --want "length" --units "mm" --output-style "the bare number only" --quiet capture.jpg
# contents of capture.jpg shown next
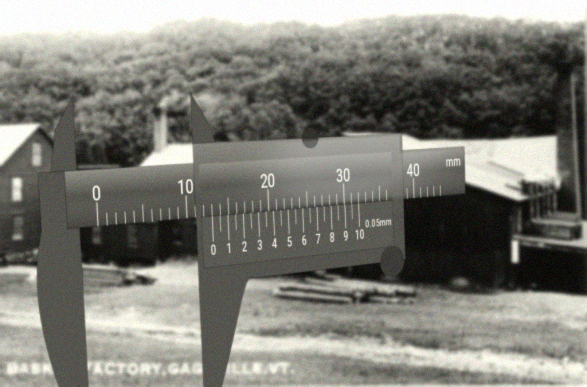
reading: 13.0
